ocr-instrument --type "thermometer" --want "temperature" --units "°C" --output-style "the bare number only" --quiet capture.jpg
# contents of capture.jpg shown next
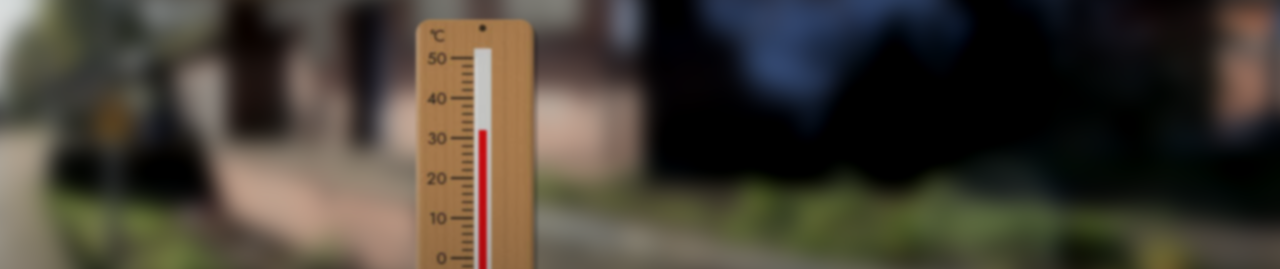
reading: 32
